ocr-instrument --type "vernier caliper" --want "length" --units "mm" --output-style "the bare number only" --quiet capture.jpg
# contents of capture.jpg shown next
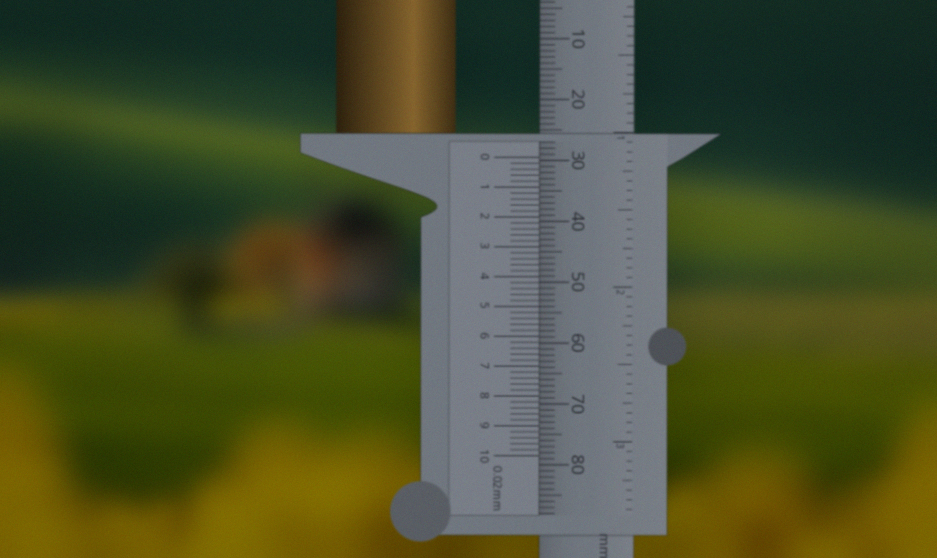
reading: 29.5
